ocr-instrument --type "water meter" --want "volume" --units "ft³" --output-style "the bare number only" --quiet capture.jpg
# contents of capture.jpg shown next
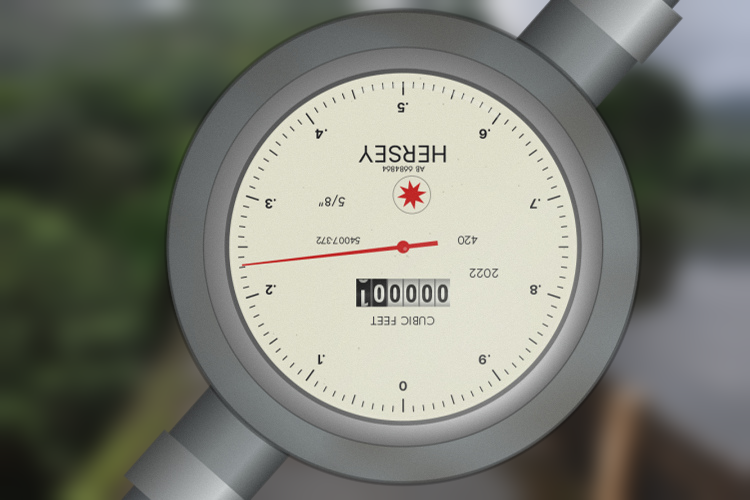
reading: 1.23
